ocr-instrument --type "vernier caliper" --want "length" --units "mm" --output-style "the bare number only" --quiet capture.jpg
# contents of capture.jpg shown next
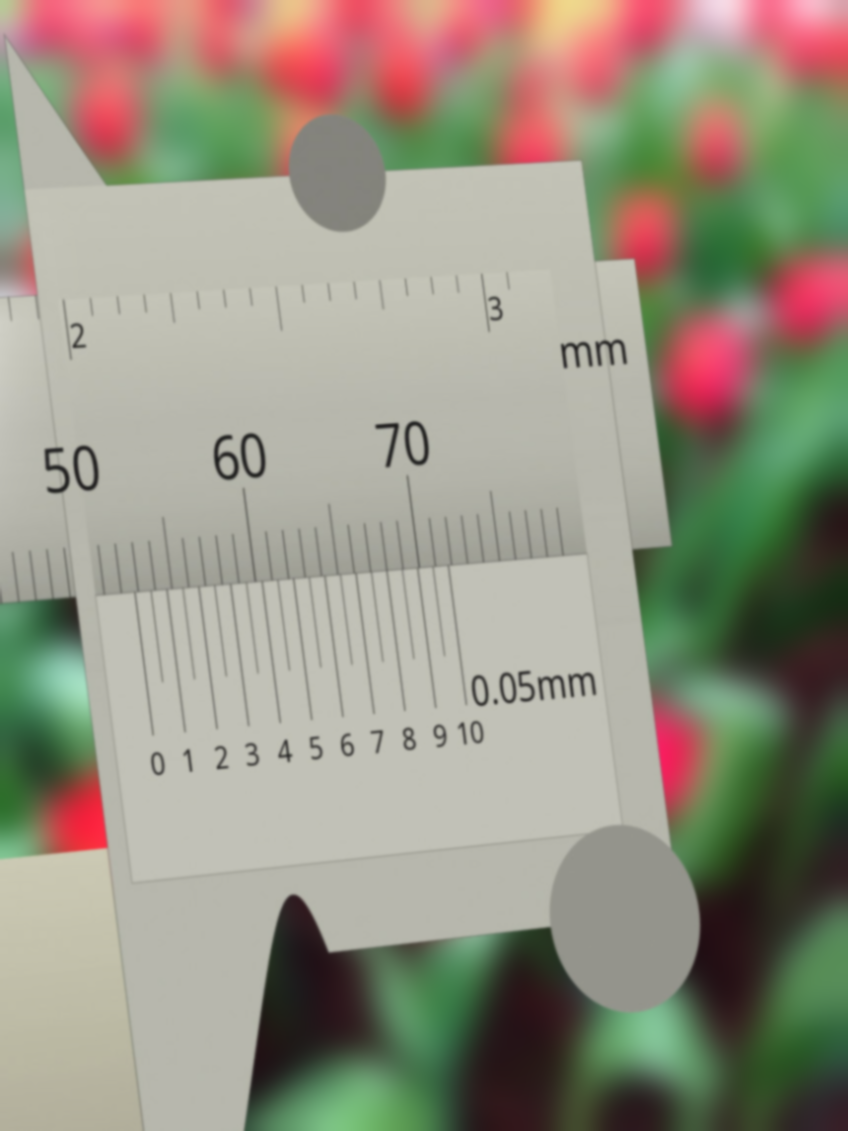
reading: 52.8
